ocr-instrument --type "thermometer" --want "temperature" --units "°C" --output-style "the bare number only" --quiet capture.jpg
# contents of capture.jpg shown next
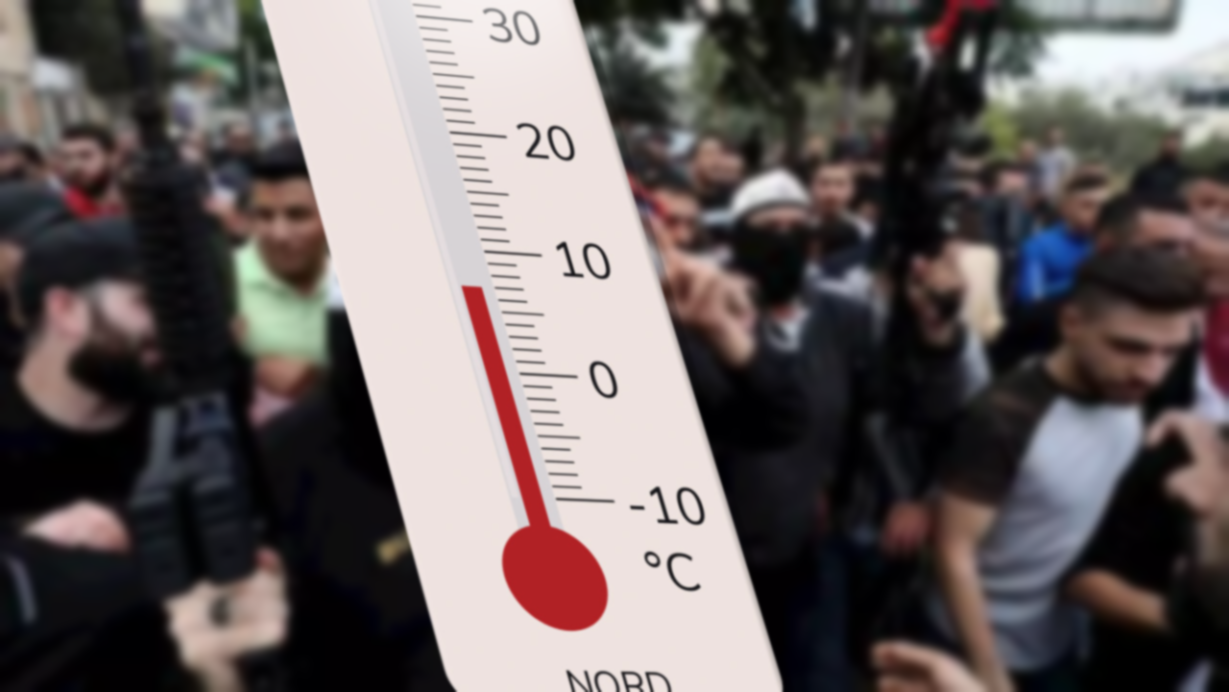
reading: 7
